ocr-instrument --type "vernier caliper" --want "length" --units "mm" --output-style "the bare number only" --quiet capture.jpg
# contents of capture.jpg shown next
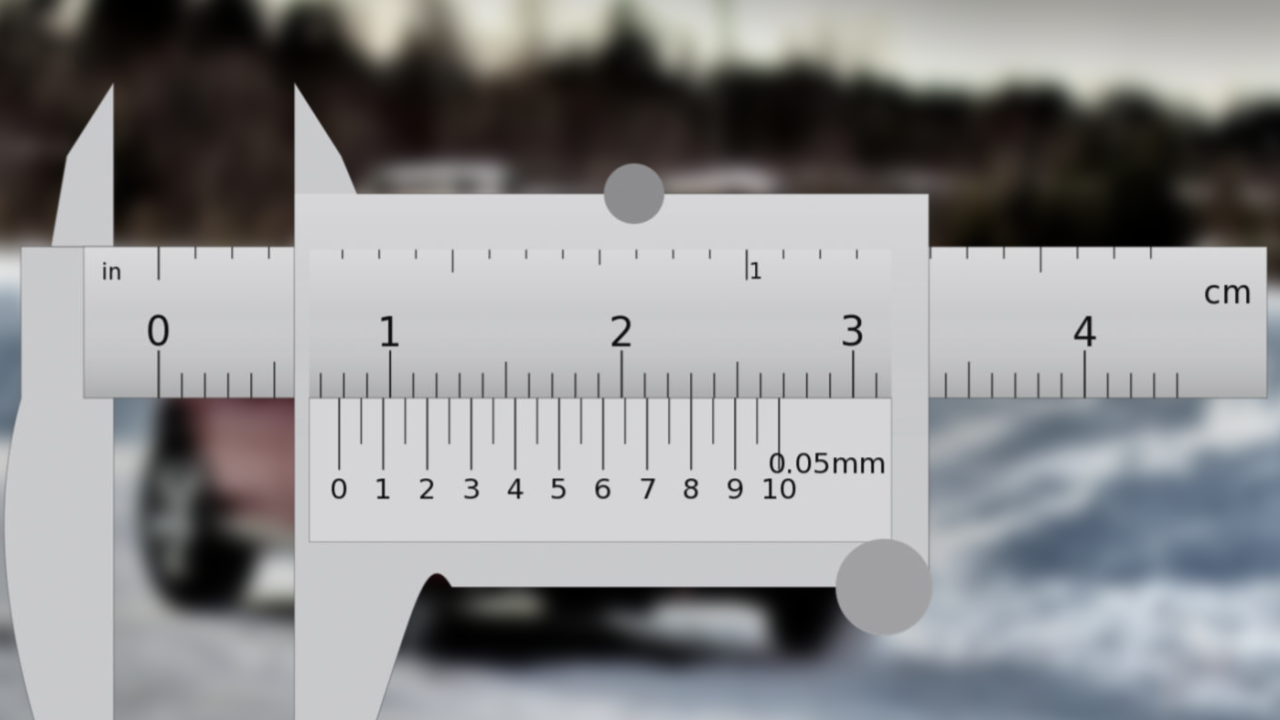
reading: 7.8
